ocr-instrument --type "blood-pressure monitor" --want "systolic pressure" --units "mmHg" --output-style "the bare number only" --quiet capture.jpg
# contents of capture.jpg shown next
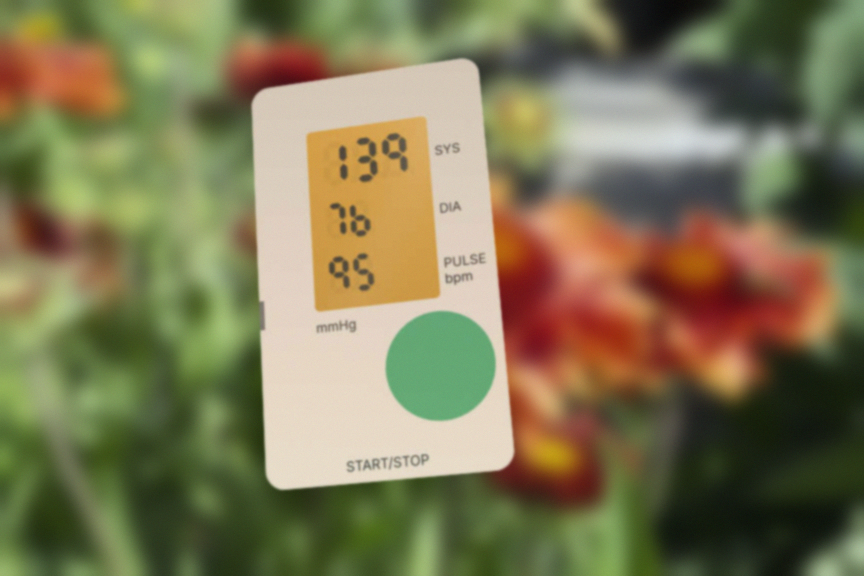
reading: 139
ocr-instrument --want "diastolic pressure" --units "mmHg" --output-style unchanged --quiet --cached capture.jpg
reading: 76
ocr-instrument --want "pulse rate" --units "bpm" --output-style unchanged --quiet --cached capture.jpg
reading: 95
